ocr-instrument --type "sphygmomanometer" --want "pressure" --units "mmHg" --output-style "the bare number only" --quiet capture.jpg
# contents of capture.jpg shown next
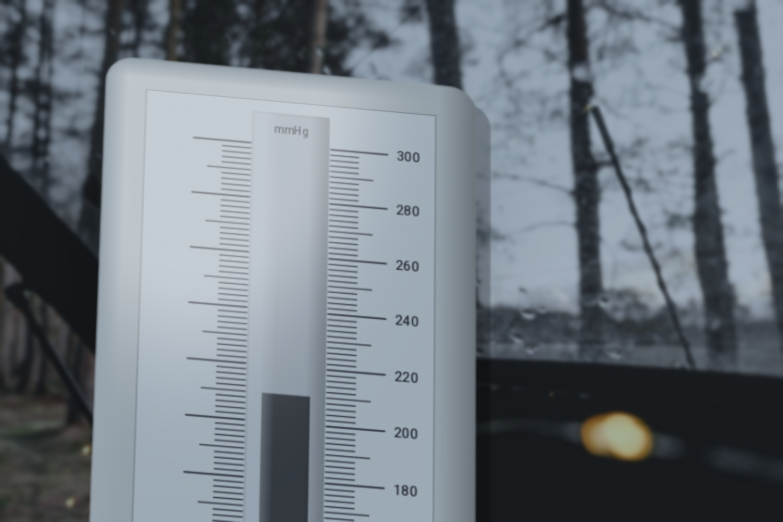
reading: 210
